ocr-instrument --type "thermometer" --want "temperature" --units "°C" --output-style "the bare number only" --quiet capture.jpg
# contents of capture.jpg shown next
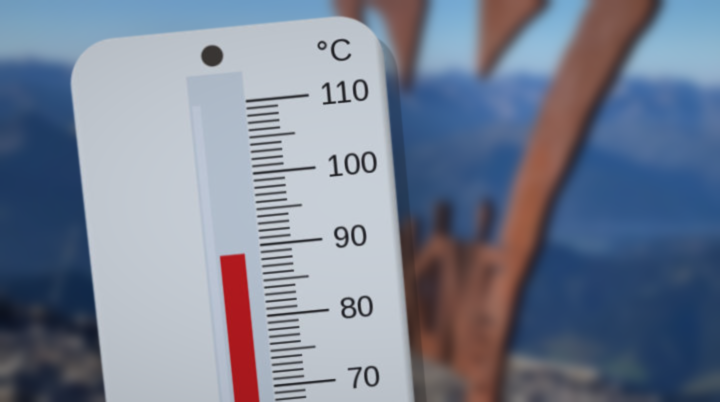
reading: 89
